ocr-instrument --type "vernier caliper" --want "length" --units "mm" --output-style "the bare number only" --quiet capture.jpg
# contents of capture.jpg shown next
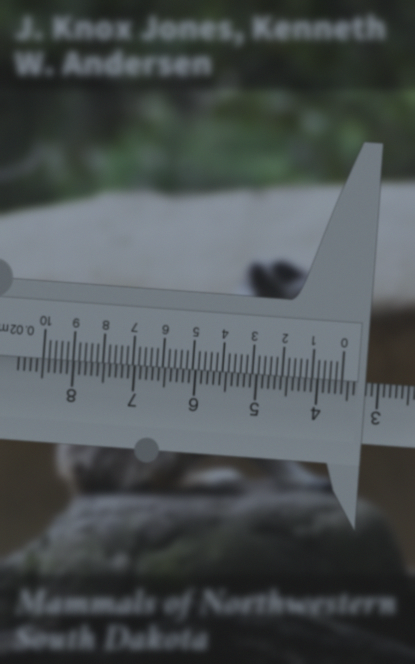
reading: 36.0
